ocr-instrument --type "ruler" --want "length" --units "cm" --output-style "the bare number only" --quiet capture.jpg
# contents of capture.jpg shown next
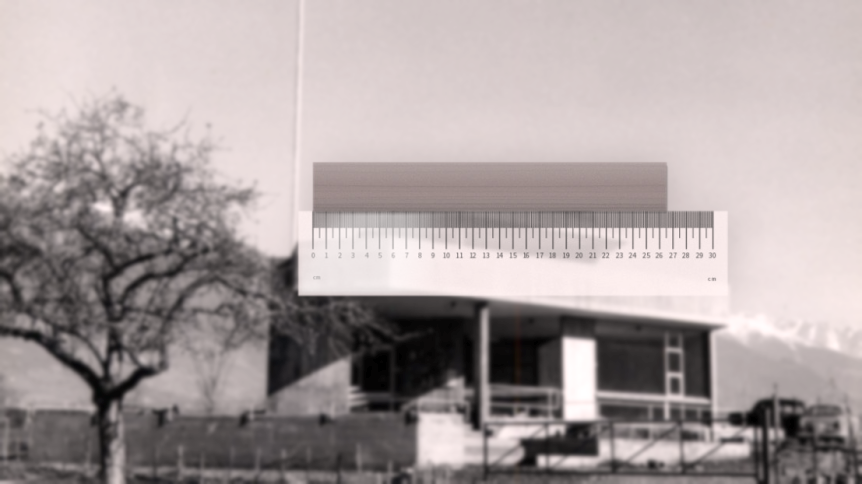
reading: 26.5
